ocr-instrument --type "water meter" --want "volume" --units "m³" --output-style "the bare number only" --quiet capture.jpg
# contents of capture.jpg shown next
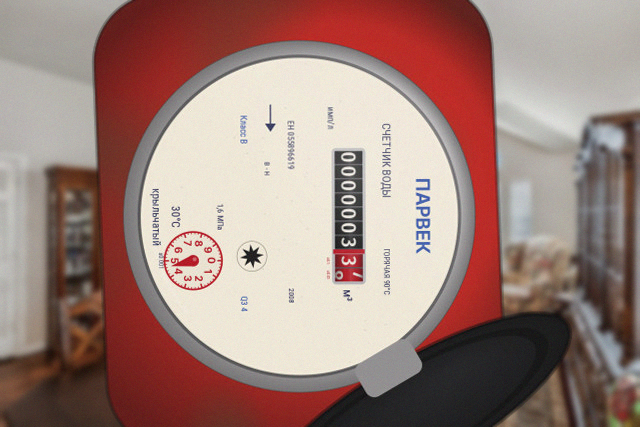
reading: 3.374
